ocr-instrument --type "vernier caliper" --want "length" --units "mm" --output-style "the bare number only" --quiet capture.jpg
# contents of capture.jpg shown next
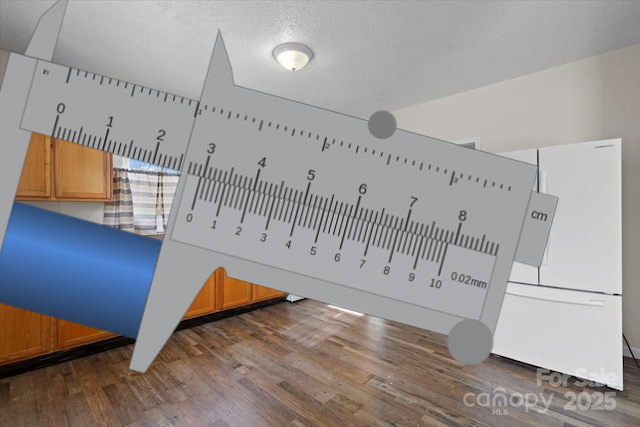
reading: 29.5
